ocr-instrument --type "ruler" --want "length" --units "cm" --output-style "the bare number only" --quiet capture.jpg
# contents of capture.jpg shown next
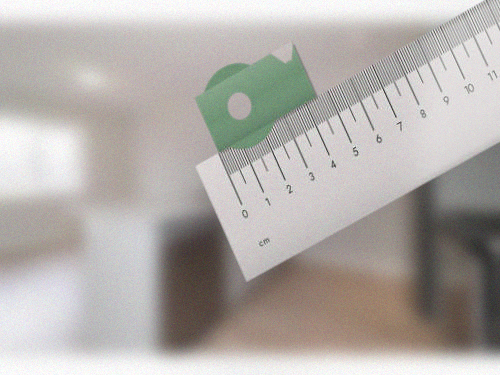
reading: 4.5
